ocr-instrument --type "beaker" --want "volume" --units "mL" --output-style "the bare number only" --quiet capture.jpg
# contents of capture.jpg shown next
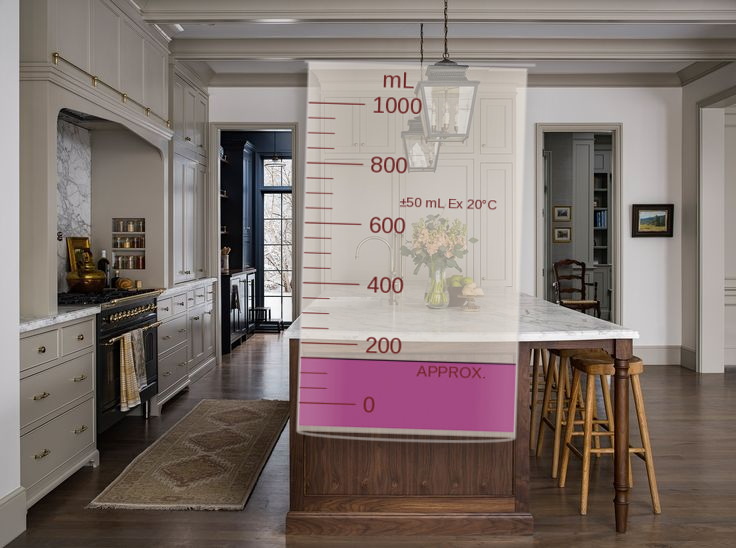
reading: 150
